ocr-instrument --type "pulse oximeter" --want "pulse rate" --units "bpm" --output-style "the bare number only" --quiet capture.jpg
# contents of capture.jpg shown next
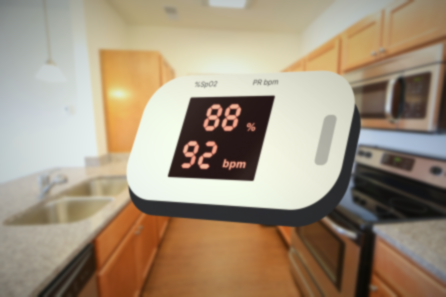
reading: 92
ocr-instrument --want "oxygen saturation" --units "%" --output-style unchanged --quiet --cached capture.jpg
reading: 88
